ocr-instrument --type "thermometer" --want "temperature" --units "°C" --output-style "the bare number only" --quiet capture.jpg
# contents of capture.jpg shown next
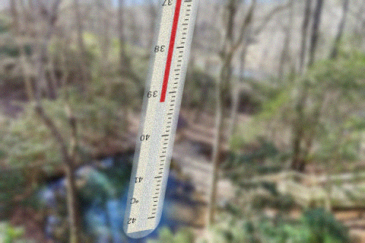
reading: 39.2
